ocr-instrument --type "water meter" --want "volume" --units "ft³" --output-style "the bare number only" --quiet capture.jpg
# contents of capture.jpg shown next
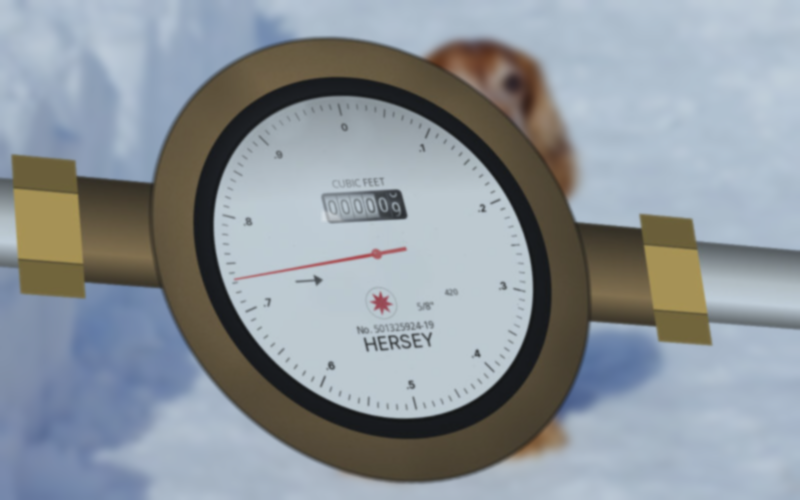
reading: 8.73
